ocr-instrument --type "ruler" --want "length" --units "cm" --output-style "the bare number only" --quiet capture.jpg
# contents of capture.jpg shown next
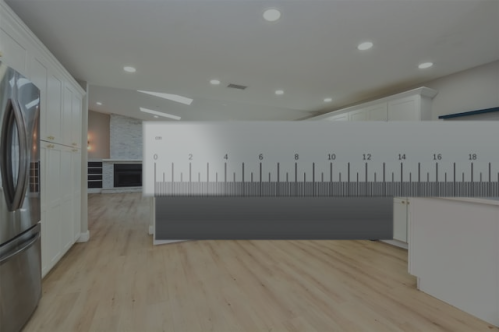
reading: 13.5
